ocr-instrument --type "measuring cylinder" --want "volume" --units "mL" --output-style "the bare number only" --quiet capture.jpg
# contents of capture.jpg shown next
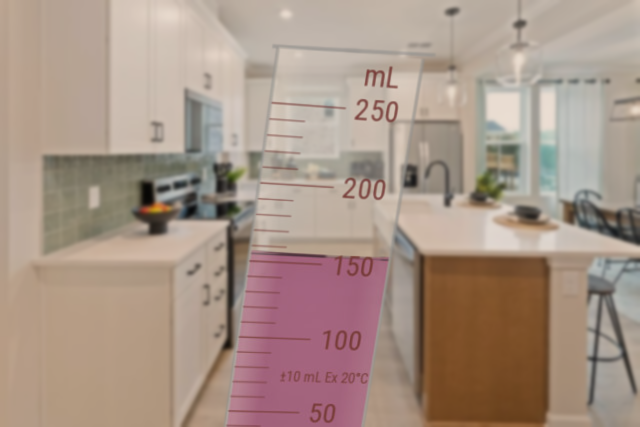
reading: 155
